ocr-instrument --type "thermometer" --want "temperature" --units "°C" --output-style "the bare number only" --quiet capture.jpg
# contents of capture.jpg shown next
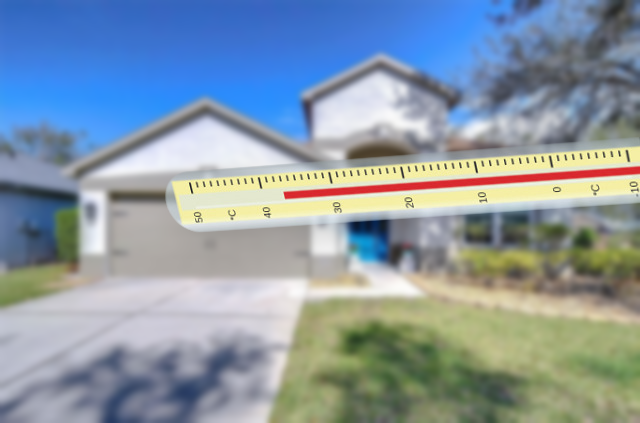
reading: 37
